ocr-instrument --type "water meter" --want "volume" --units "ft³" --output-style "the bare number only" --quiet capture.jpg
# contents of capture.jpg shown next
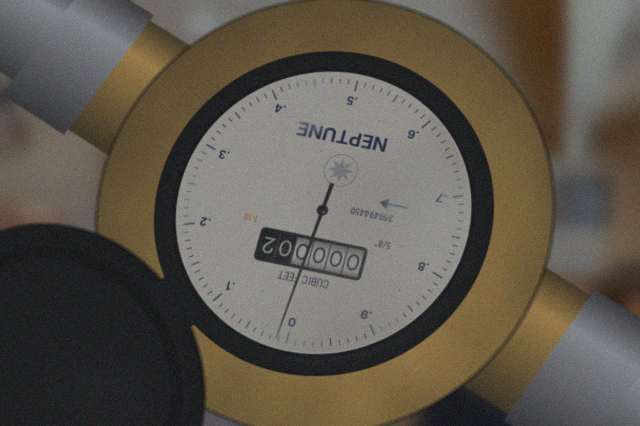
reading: 2.01
